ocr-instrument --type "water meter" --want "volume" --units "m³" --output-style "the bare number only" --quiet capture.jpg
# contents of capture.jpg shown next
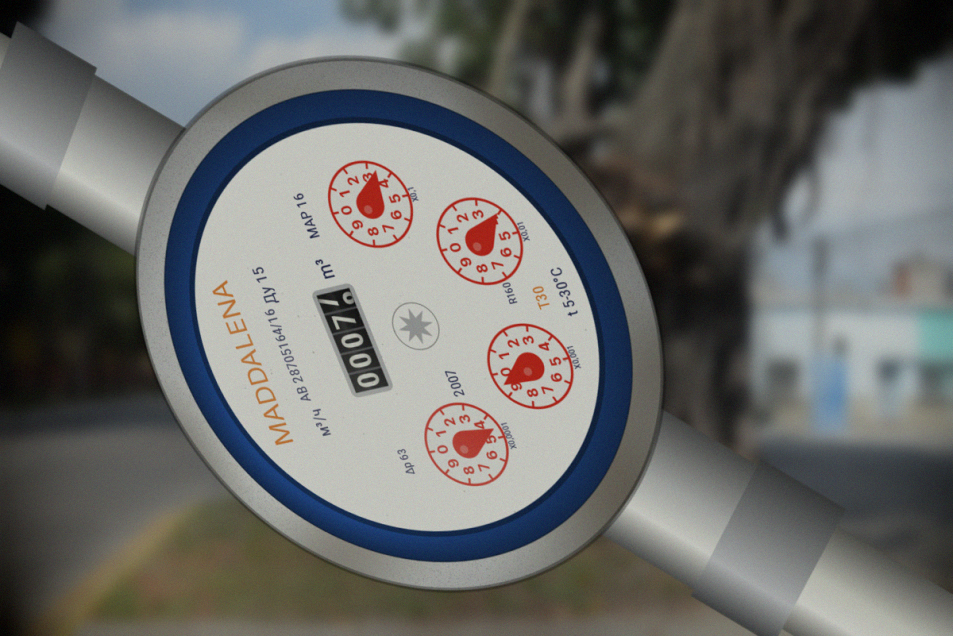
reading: 77.3394
